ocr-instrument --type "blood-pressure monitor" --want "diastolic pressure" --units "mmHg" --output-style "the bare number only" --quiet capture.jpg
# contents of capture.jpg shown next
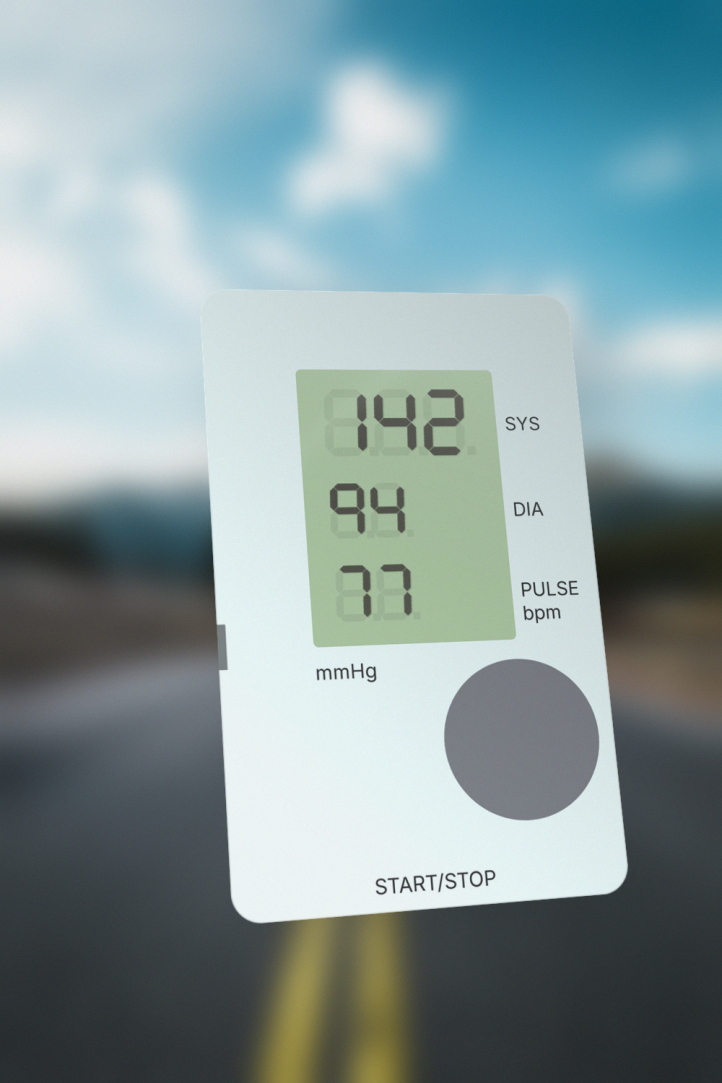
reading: 94
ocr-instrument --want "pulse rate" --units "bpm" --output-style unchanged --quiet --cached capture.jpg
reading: 77
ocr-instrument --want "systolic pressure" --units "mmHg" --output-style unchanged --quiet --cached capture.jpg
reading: 142
